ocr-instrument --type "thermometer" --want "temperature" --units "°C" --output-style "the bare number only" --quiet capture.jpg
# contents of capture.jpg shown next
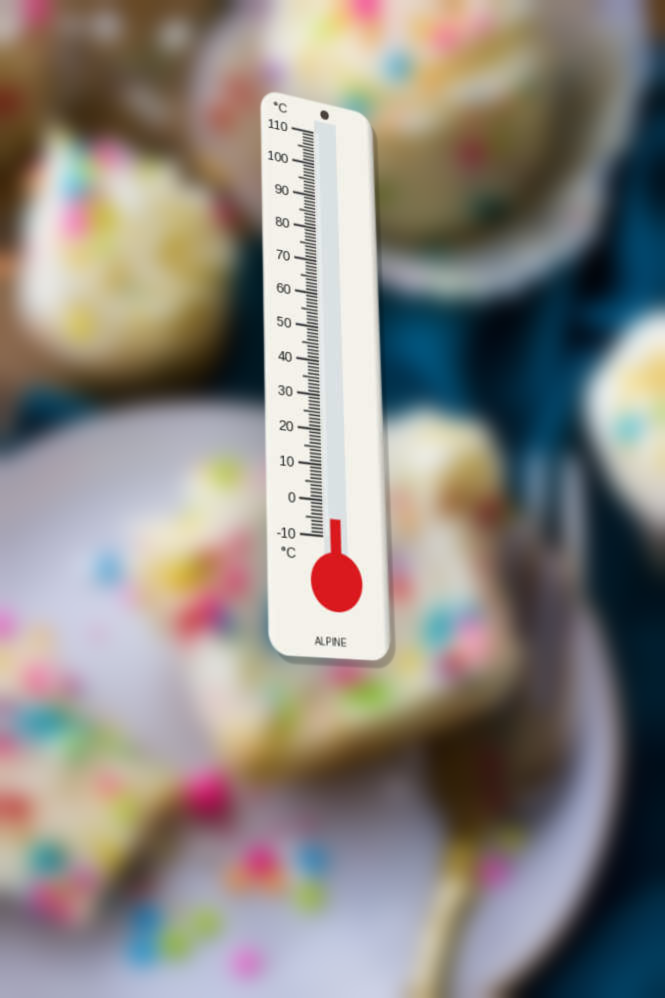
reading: -5
